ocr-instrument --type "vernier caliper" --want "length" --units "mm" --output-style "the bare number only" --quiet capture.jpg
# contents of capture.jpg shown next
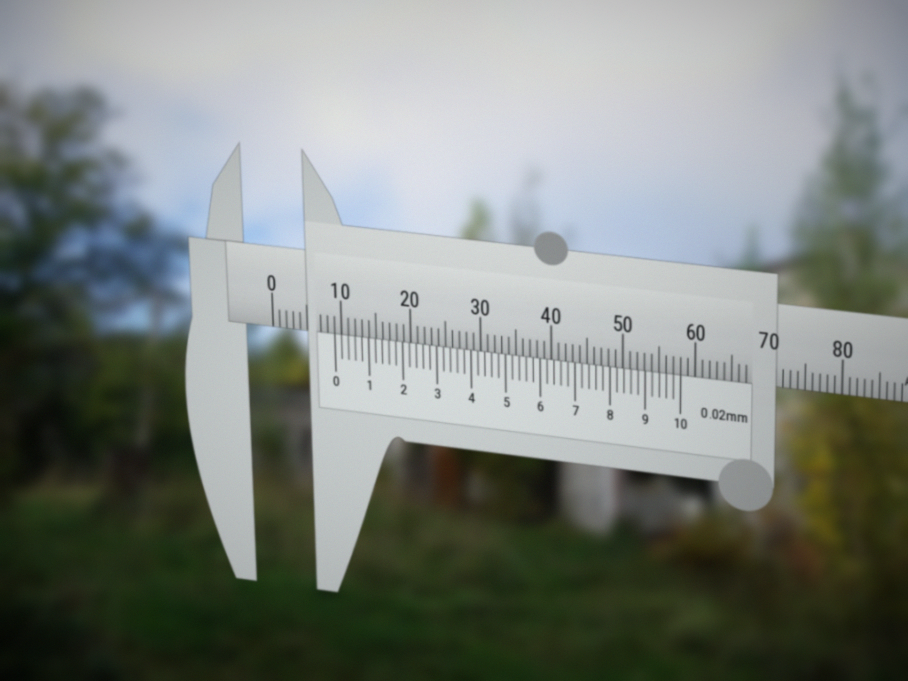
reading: 9.0
